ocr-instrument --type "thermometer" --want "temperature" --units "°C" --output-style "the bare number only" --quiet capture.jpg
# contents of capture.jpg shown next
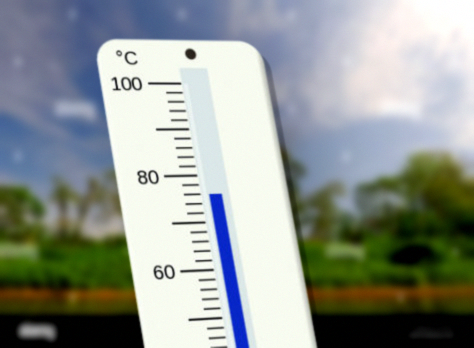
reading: 76
